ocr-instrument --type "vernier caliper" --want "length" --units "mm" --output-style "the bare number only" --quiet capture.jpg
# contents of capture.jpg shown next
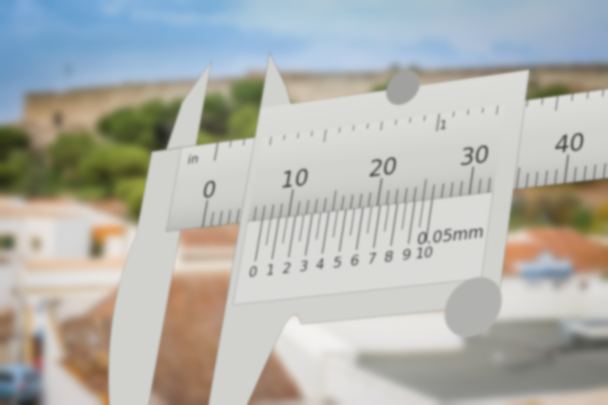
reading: 7.0
